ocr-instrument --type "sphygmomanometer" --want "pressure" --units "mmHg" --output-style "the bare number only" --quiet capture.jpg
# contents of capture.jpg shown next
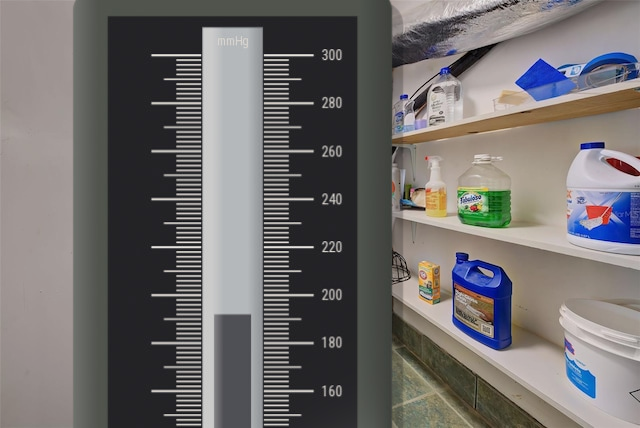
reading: 192
